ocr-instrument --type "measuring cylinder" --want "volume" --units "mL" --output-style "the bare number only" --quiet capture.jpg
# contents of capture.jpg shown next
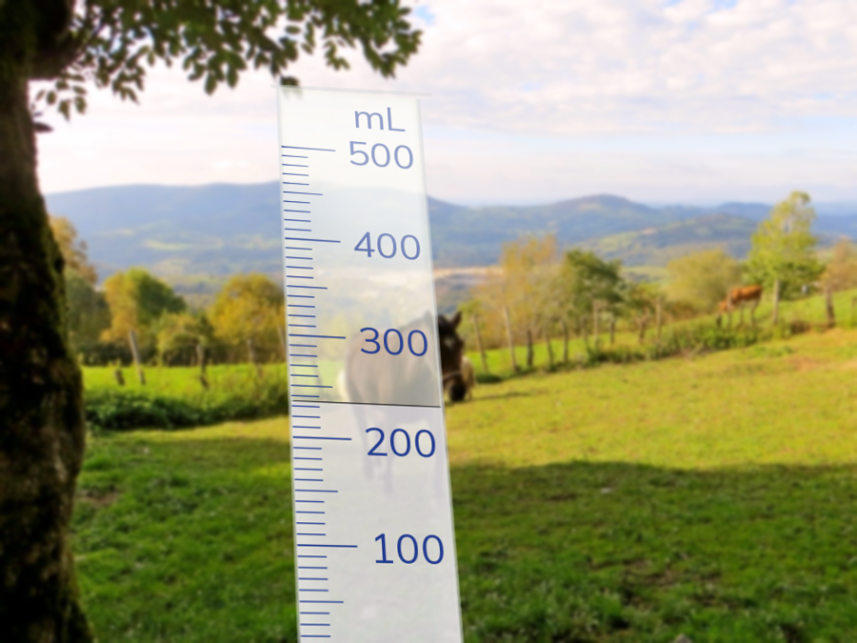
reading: 235
